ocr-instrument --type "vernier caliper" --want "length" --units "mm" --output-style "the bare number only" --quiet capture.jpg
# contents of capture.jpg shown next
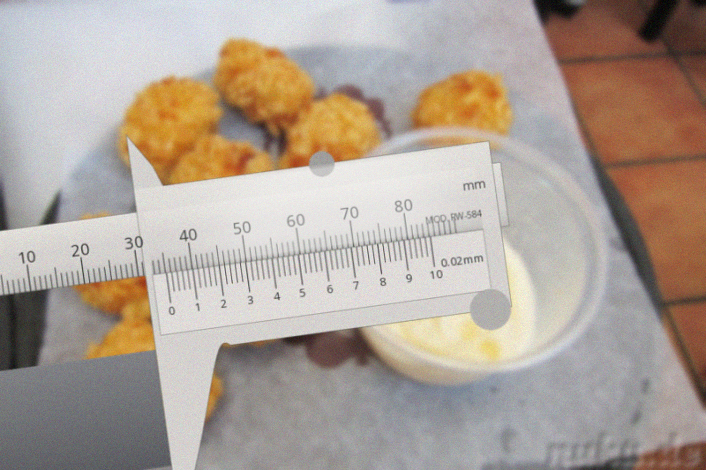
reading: 35.2
